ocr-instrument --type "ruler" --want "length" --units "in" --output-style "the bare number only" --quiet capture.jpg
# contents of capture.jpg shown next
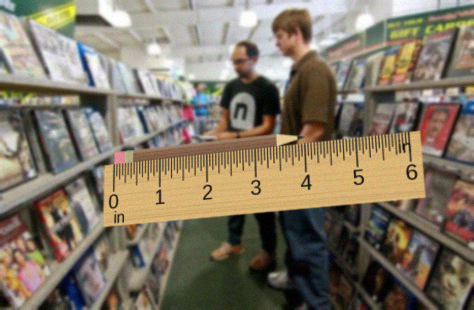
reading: 4
